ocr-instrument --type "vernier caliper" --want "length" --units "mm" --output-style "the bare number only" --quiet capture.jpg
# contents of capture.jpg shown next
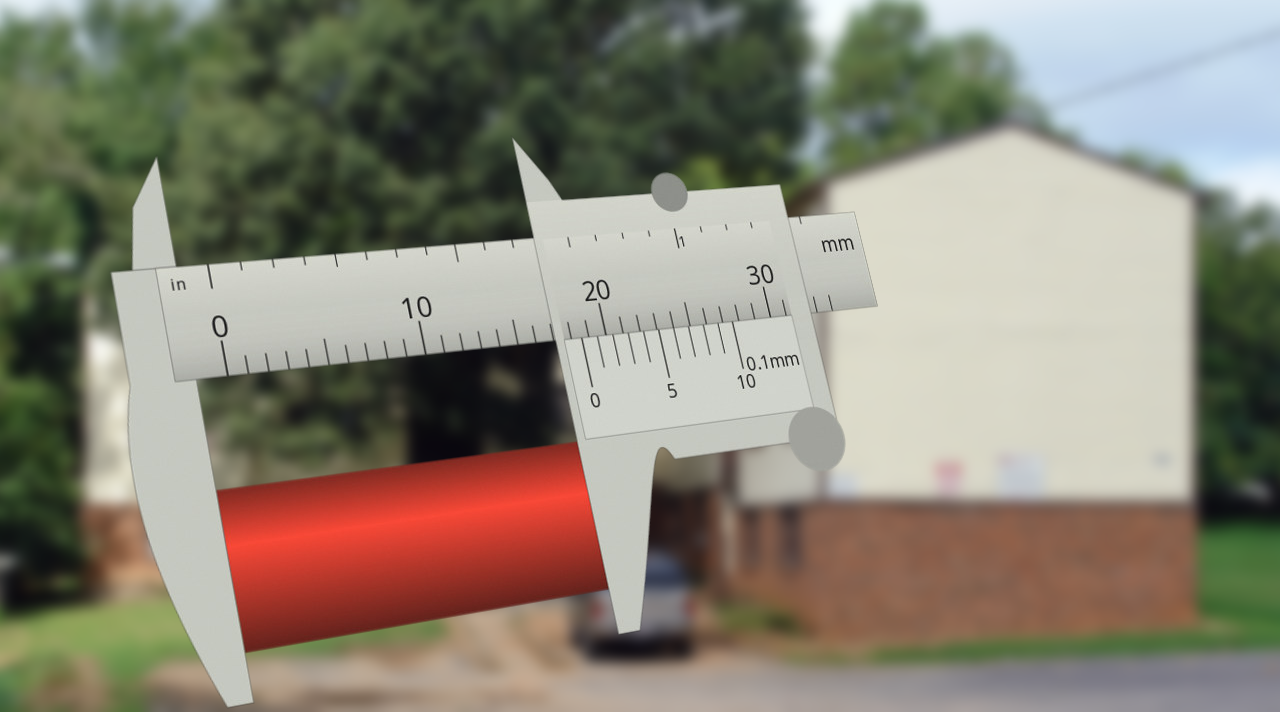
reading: 18.6
